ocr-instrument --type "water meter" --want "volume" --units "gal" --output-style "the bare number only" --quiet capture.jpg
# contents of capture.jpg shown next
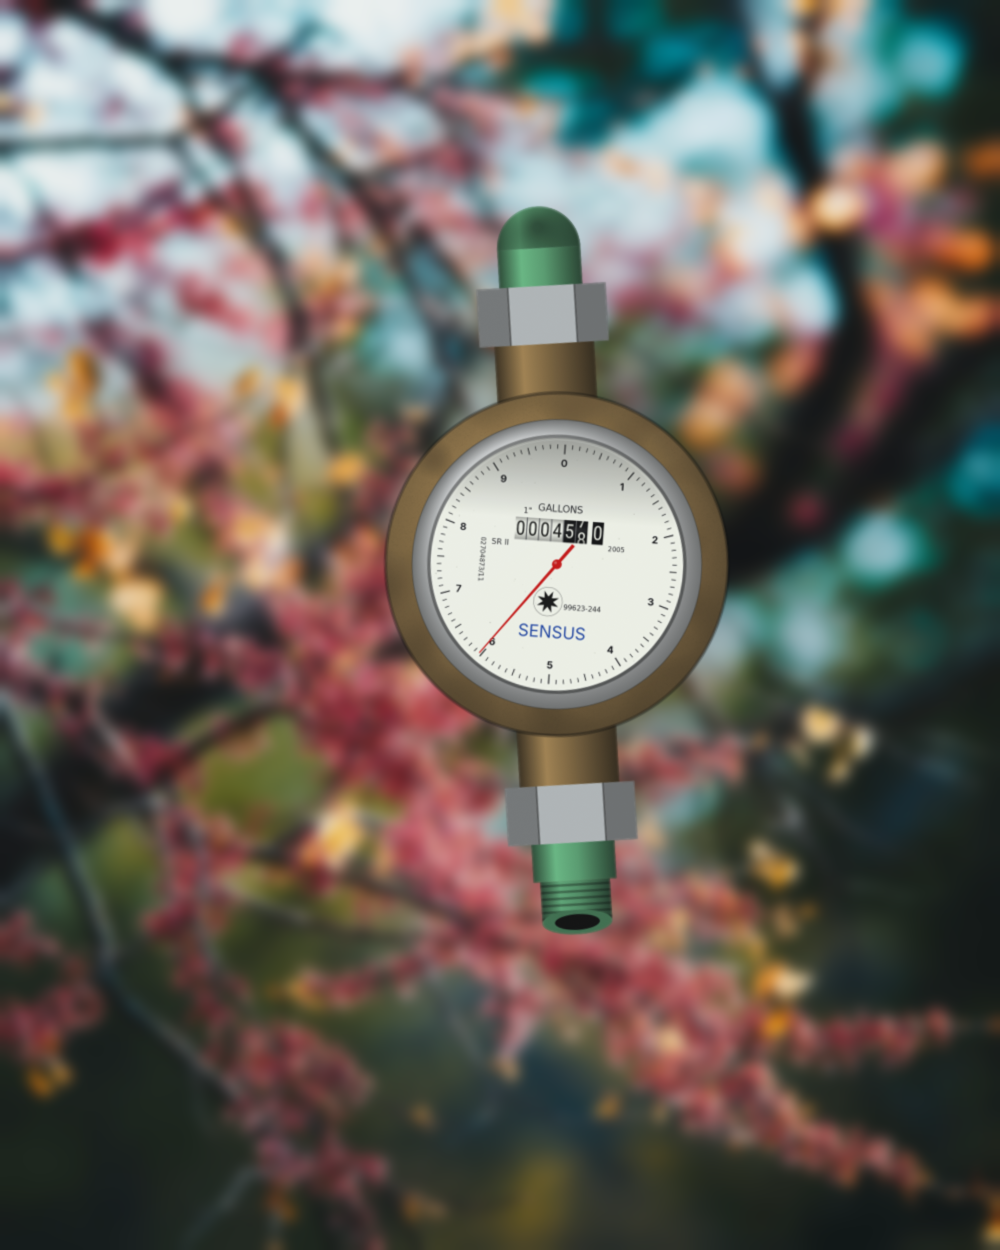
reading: 4576.0
